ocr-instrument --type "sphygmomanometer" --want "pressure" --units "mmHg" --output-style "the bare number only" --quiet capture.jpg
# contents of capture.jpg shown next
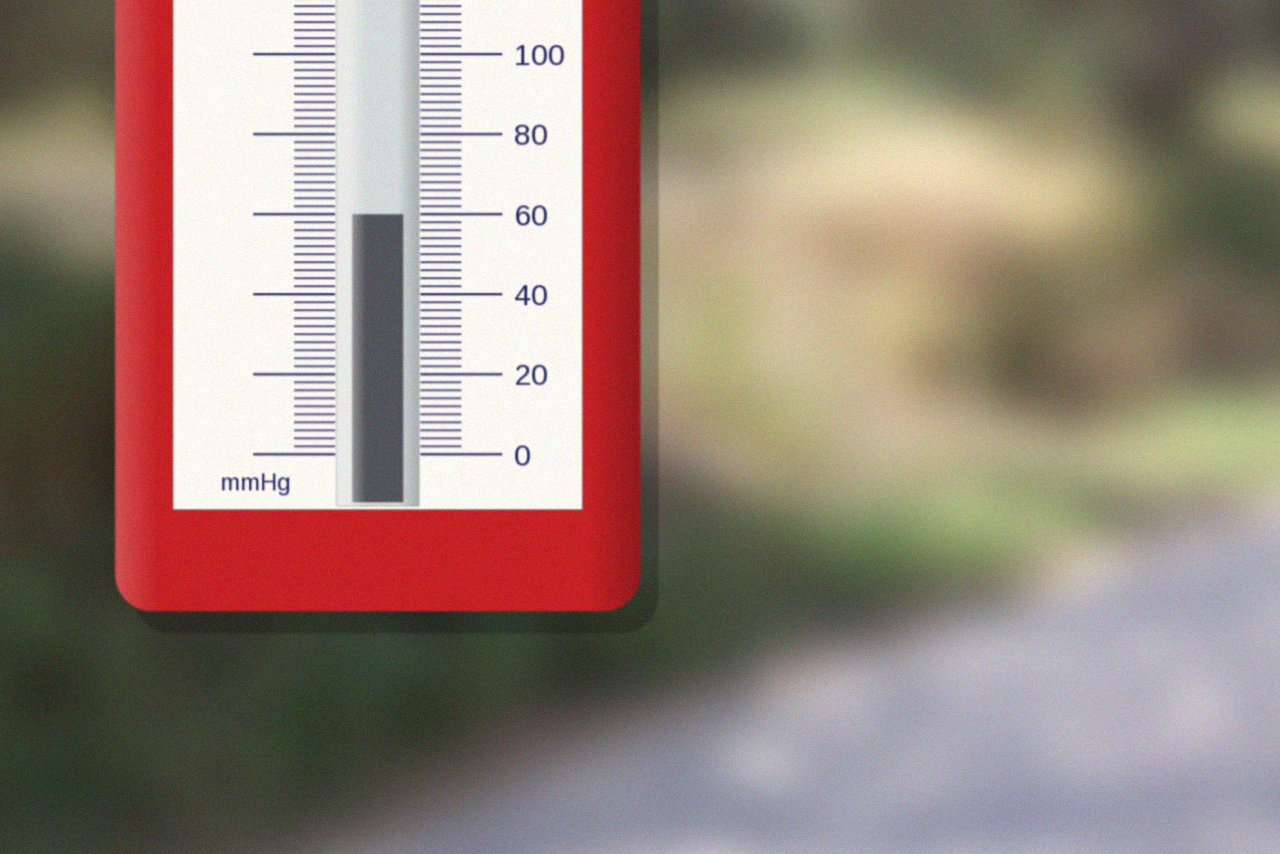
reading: 60
